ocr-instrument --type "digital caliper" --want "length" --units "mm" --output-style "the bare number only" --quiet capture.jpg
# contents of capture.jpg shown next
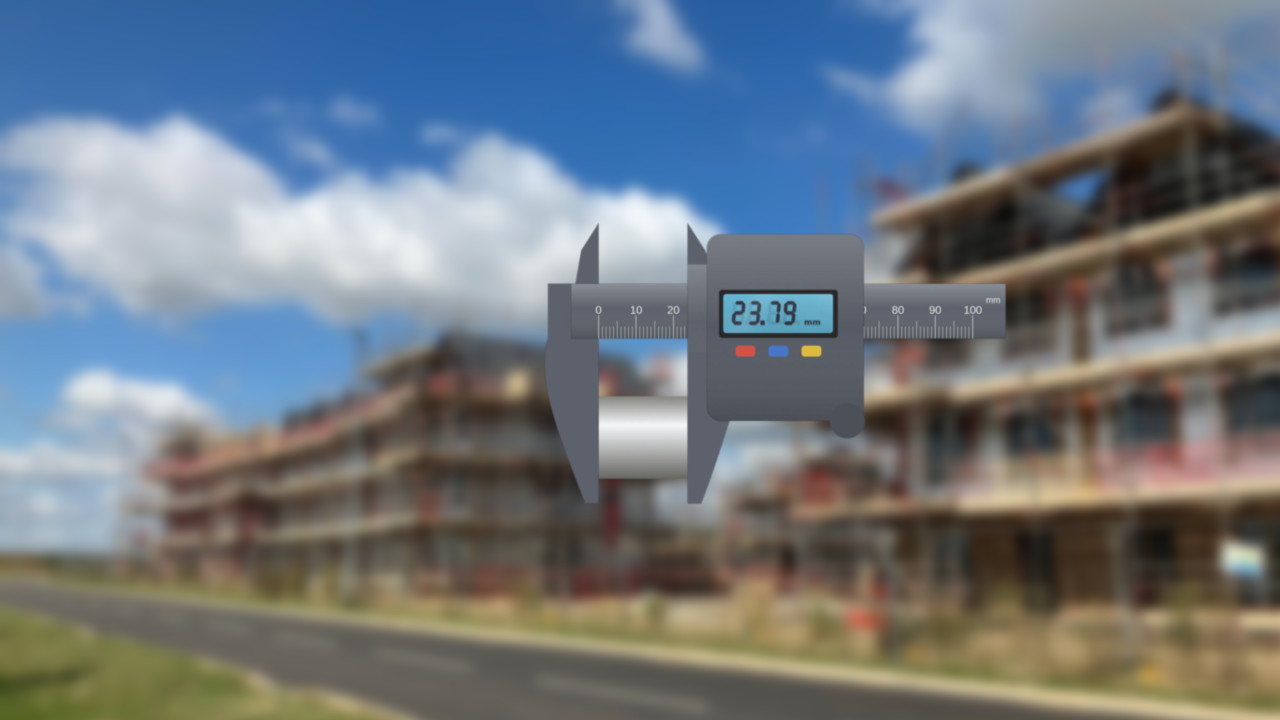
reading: 23.79
